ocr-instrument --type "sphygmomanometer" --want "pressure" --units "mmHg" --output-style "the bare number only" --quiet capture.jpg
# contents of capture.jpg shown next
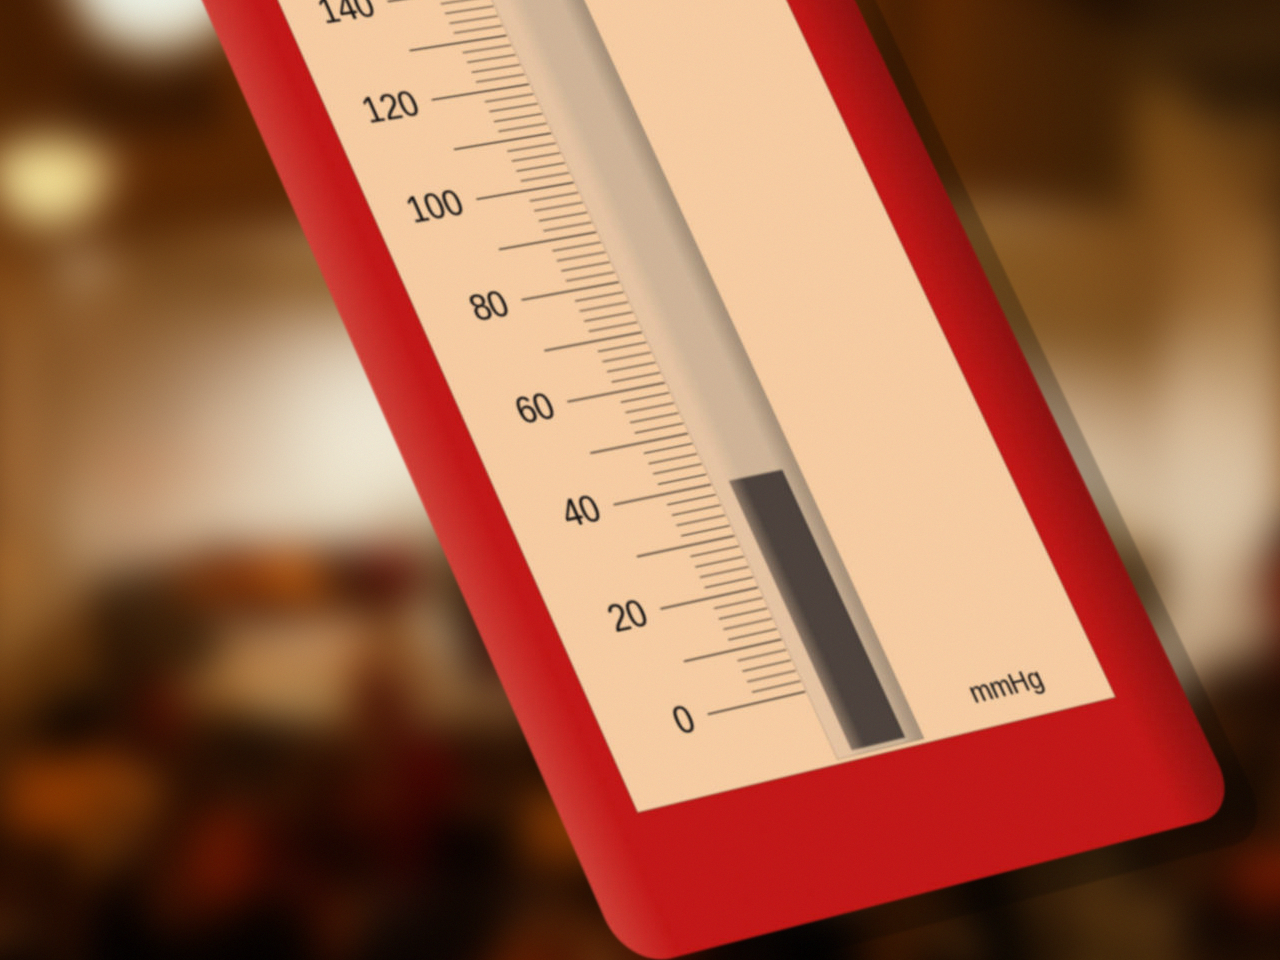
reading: 40
